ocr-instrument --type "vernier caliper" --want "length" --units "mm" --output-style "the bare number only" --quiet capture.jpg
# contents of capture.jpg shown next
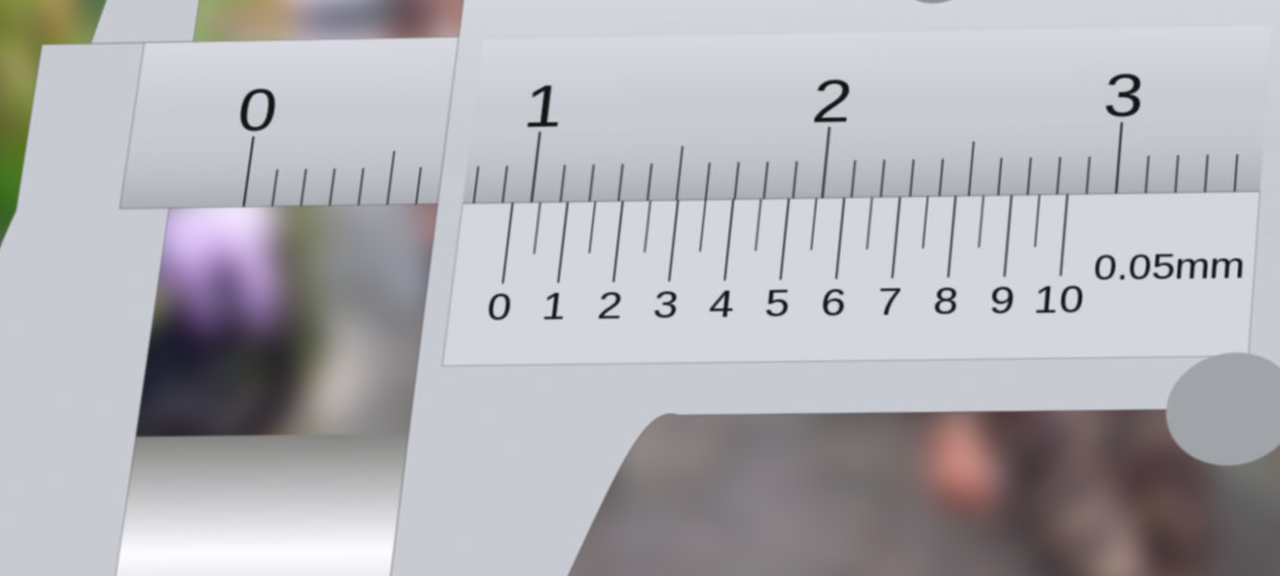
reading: 9.35
